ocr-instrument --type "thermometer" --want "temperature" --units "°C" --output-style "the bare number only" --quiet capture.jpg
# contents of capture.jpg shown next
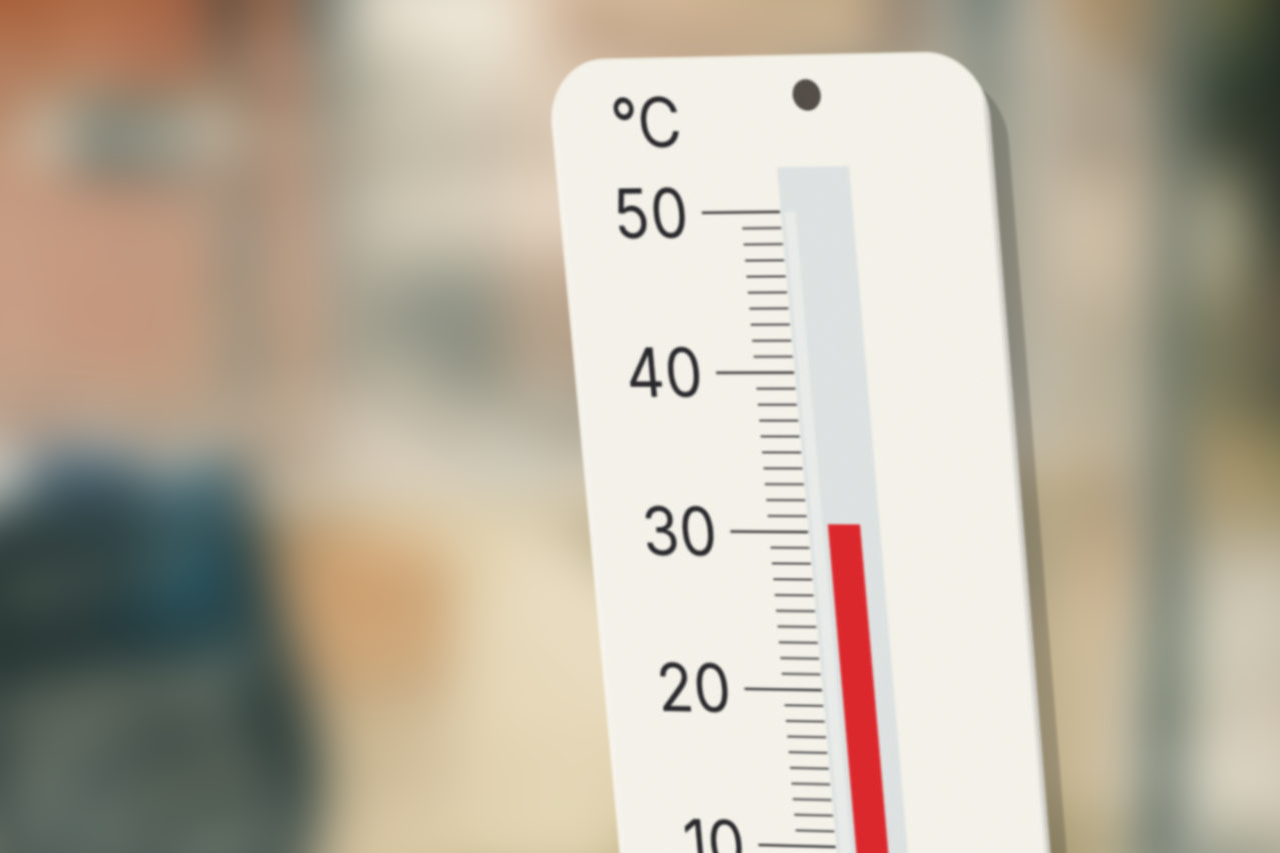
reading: 30.5
